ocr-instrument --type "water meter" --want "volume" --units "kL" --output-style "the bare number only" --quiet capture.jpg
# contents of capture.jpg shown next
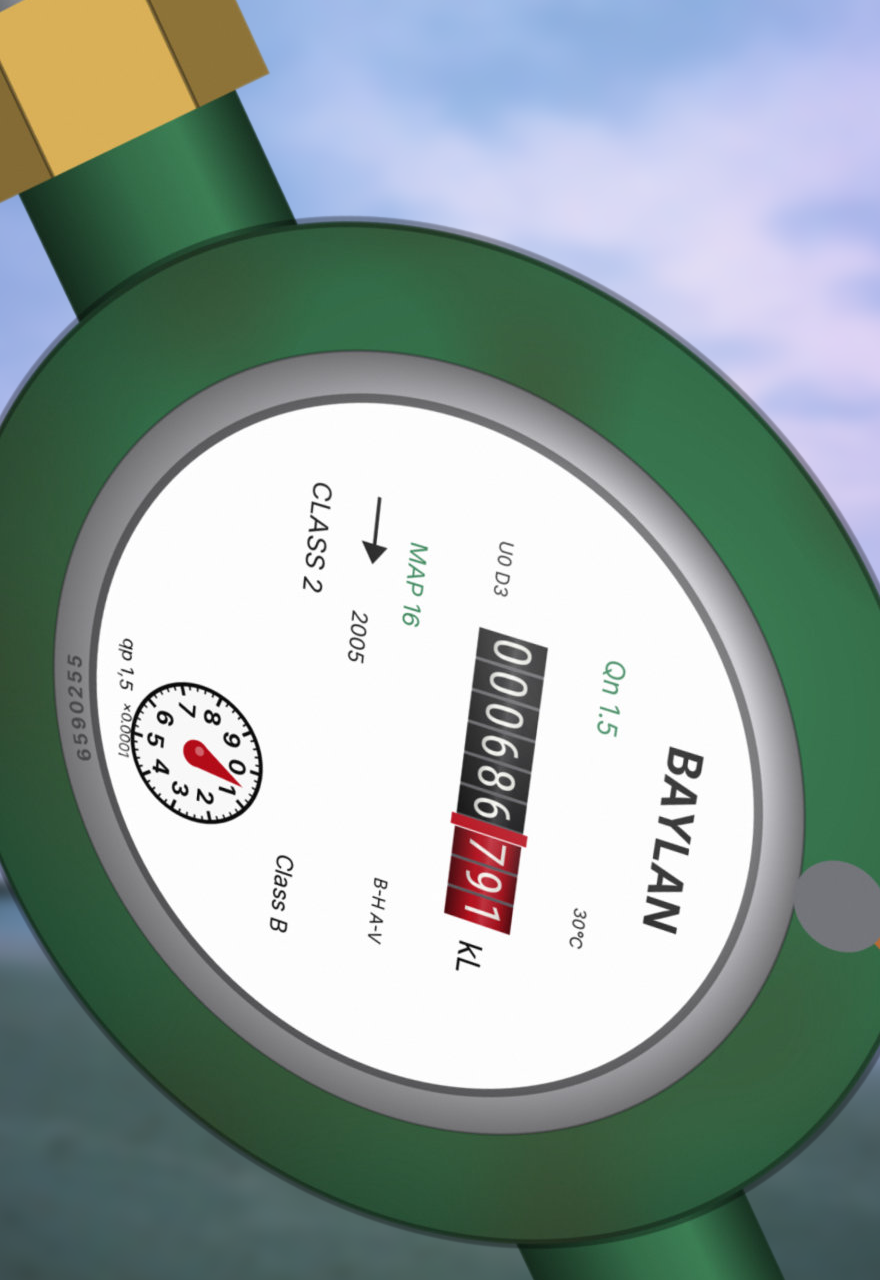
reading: 686.7910
